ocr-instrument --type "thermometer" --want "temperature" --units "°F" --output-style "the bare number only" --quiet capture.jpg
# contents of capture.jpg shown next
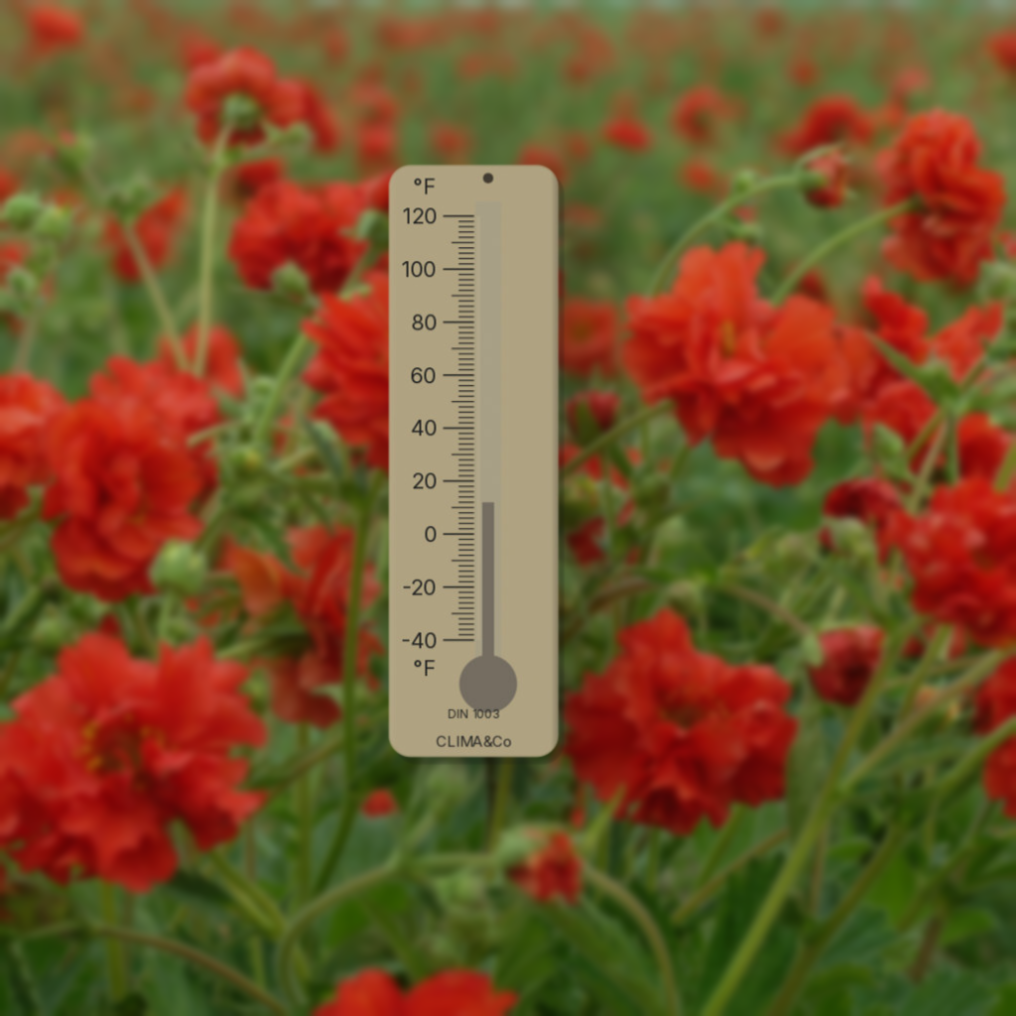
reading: 12
